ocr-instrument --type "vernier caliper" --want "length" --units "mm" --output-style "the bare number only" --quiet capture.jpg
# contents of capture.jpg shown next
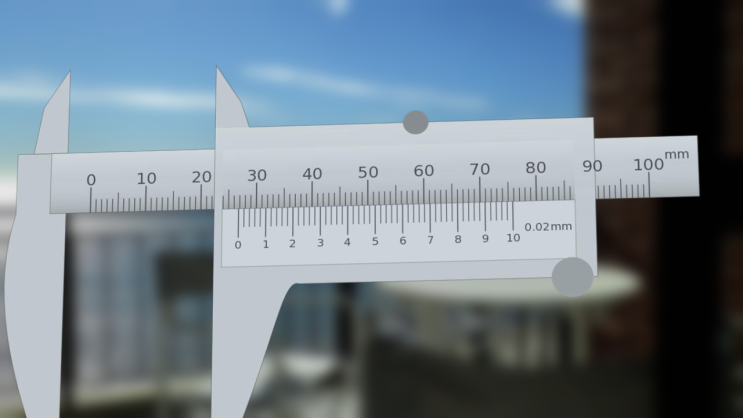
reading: 26.8
